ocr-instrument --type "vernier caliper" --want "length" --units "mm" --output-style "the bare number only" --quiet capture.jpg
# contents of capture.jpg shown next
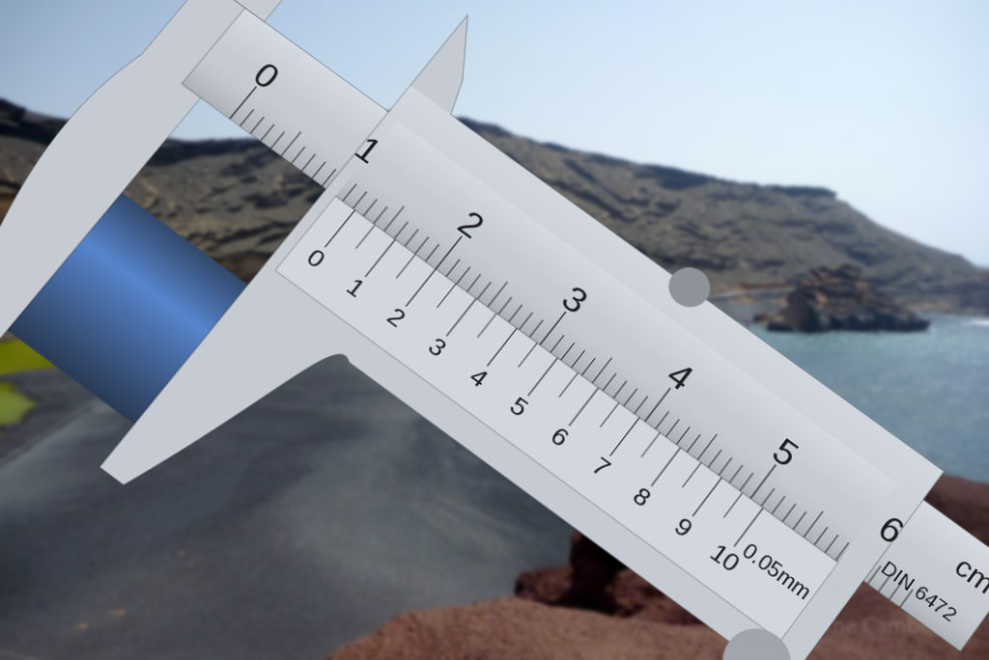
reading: 12.2
